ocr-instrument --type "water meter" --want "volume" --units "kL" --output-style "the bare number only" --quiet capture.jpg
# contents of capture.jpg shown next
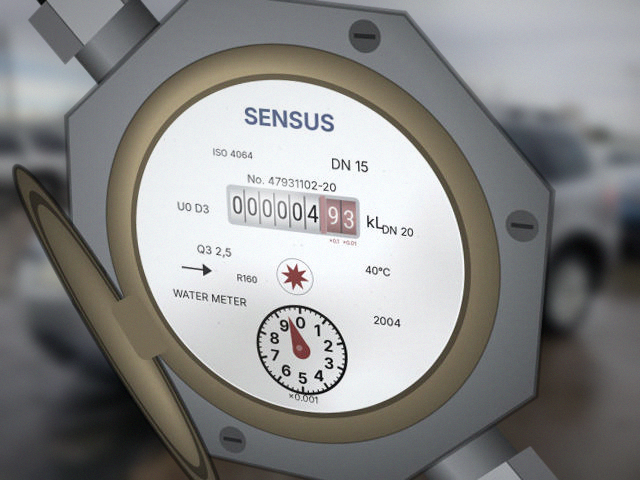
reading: 4.929
